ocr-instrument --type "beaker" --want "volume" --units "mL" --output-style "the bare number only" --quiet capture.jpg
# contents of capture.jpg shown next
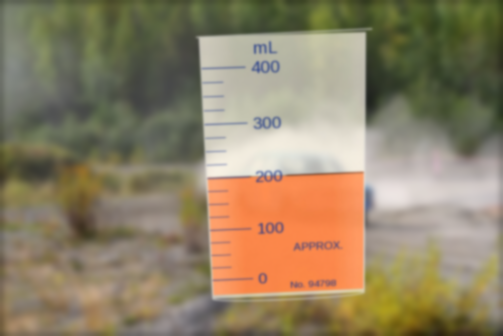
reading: 200
